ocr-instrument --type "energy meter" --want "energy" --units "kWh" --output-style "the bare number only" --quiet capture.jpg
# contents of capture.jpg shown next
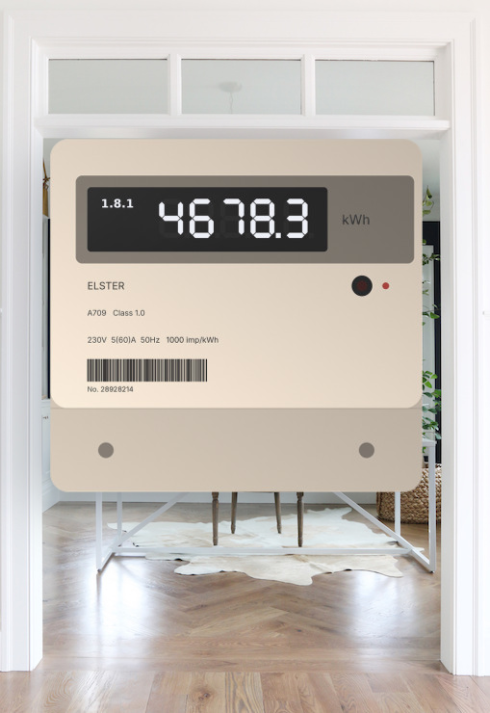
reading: 4678.3
